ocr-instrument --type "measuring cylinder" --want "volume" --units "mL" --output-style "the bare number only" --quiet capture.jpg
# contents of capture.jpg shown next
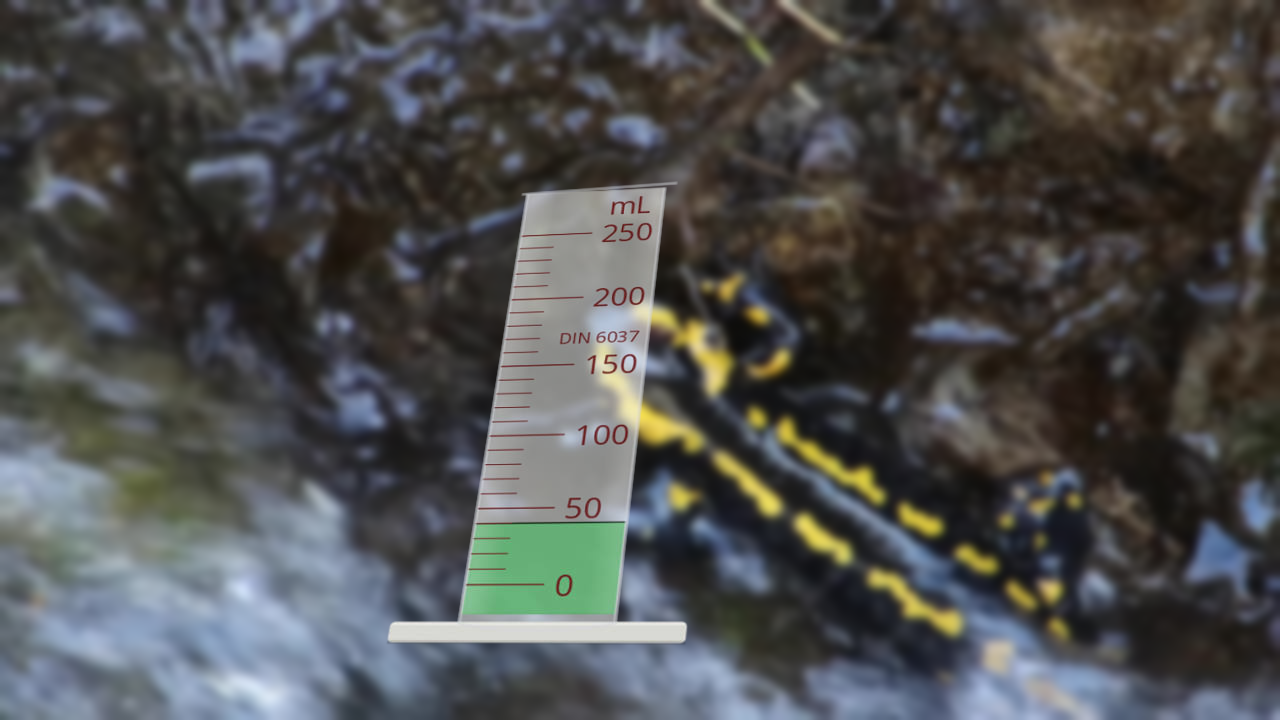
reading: 40
